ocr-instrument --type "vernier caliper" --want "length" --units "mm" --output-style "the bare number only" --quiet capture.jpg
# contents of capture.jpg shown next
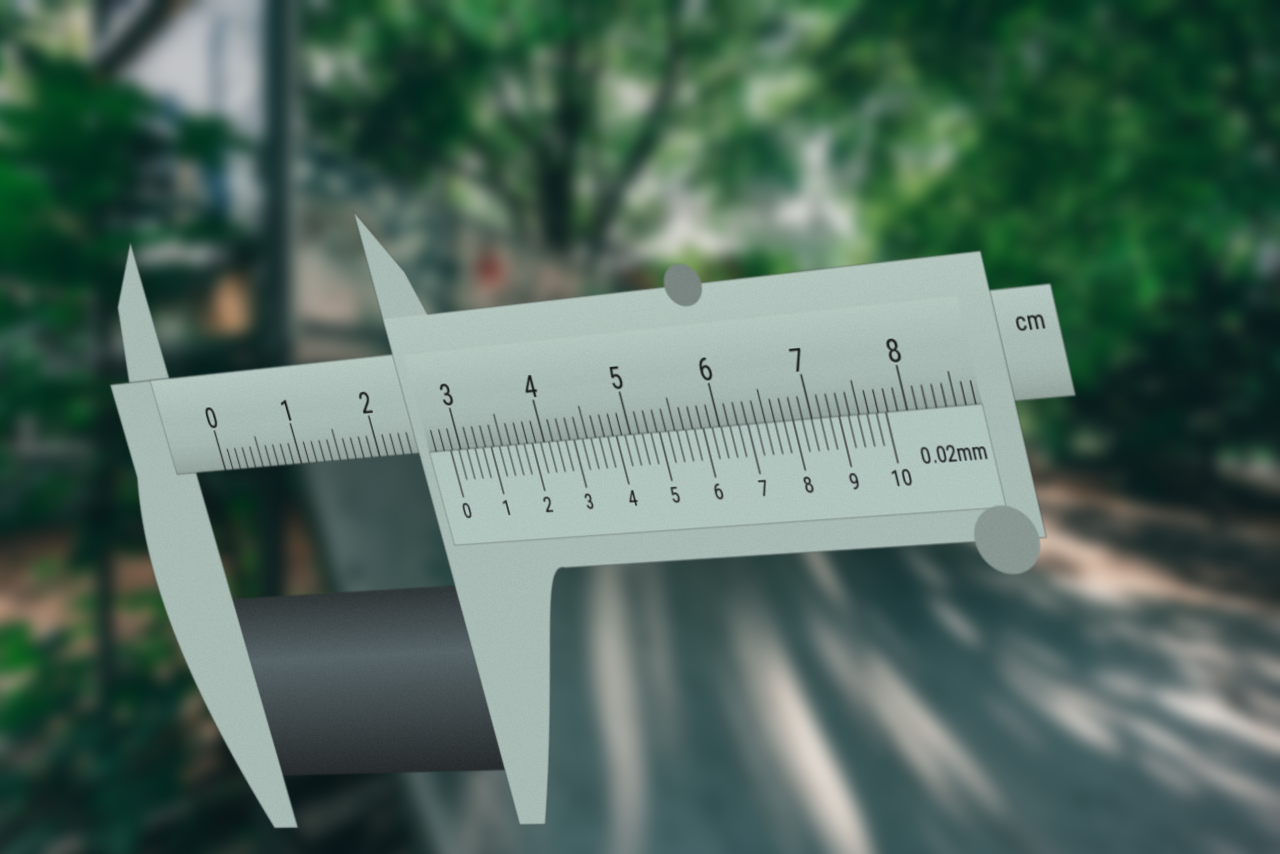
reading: 28.8
